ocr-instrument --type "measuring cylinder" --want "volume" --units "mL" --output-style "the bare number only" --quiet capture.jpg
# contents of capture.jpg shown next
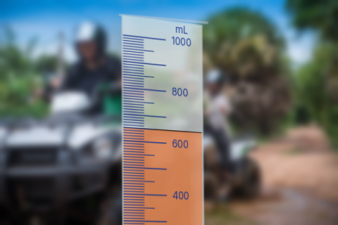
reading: 650
